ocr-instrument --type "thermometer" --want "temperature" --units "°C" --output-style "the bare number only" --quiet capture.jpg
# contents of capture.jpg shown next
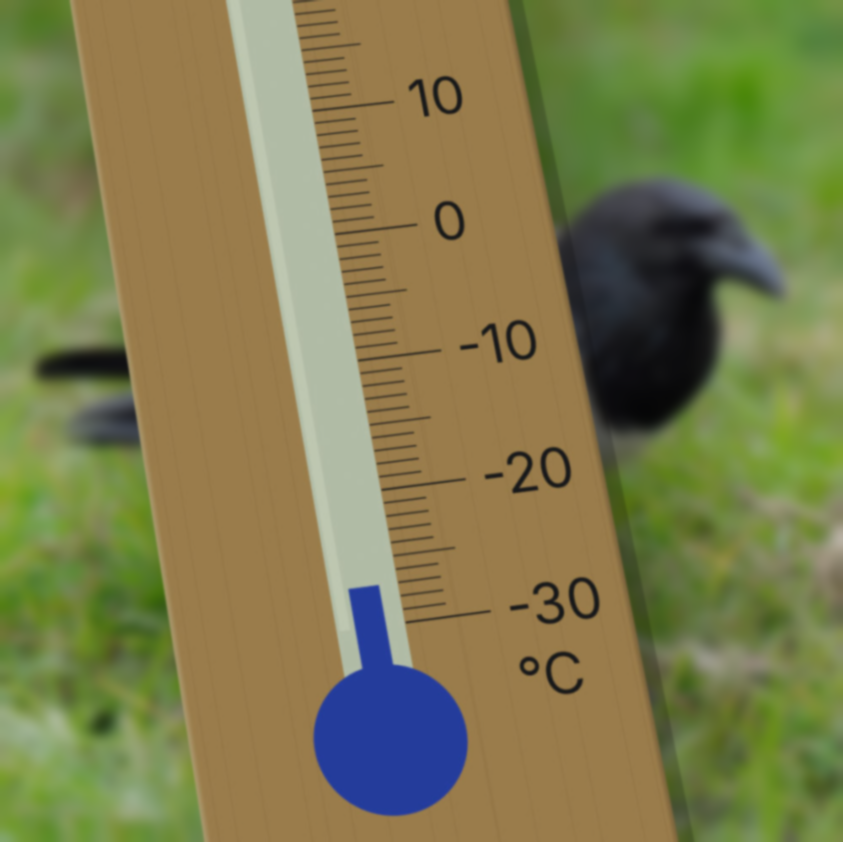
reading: -27
